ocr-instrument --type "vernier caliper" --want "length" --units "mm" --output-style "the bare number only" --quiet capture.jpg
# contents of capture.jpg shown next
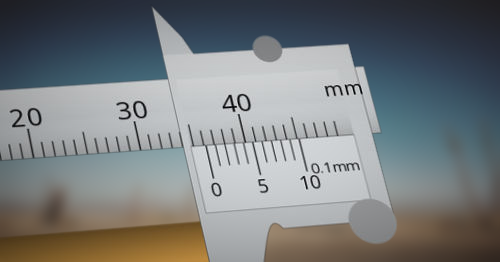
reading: 36.2
